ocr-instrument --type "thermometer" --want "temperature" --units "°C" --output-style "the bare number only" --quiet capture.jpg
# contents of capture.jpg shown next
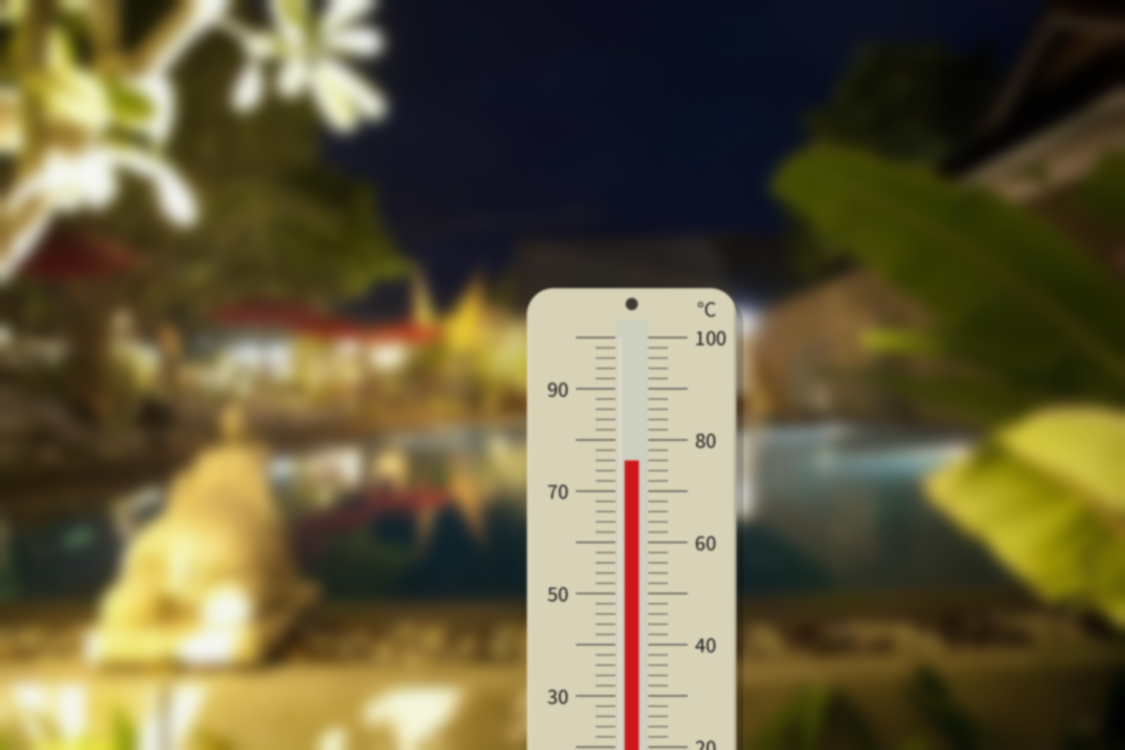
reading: 76
